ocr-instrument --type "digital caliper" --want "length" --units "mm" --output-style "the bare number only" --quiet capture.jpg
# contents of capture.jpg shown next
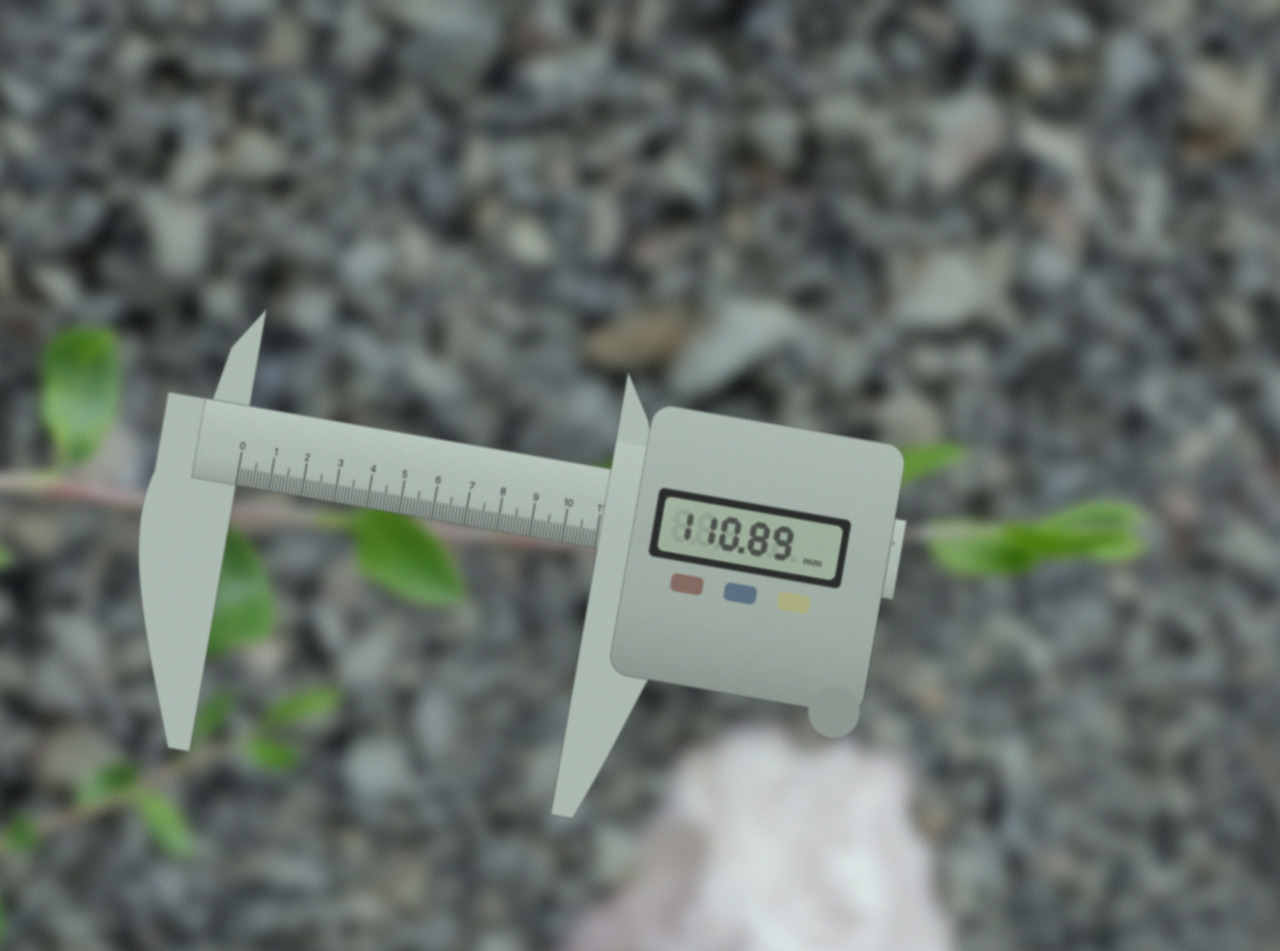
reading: 110.89
